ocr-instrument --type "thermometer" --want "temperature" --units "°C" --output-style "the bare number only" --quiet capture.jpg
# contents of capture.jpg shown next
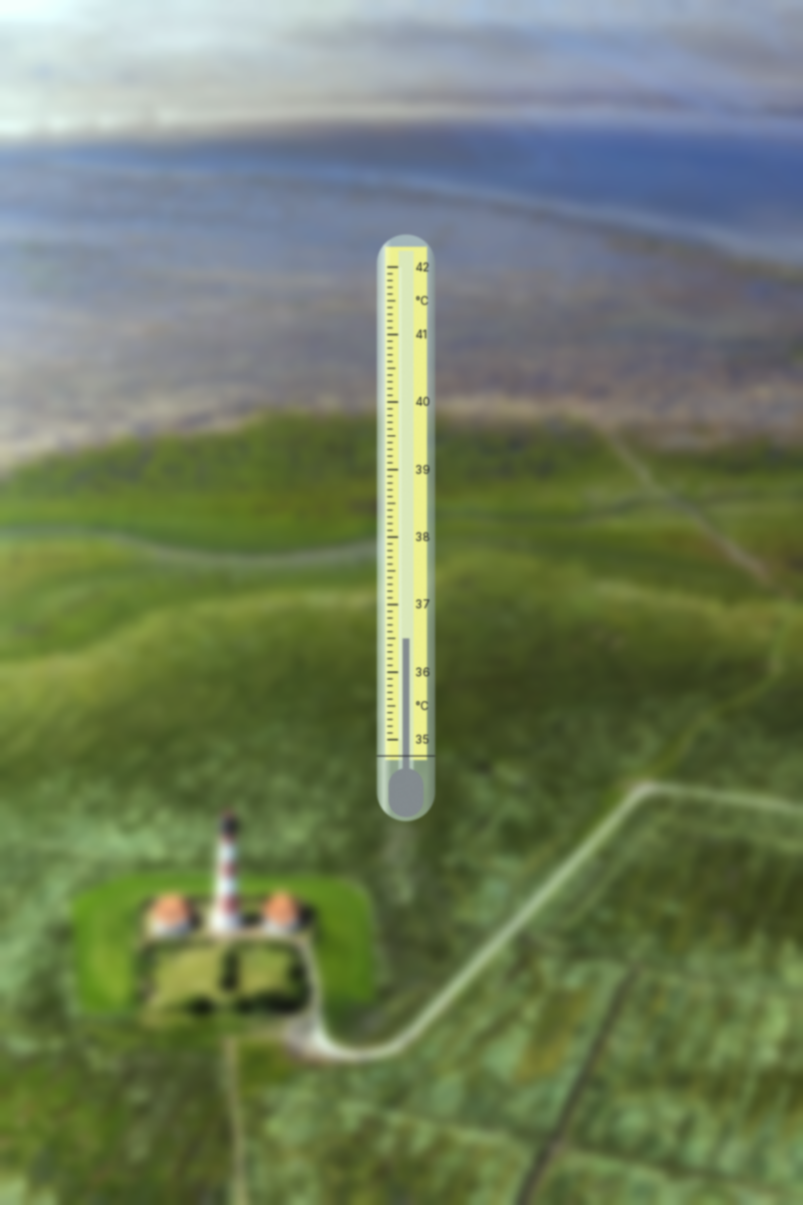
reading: 36.5
